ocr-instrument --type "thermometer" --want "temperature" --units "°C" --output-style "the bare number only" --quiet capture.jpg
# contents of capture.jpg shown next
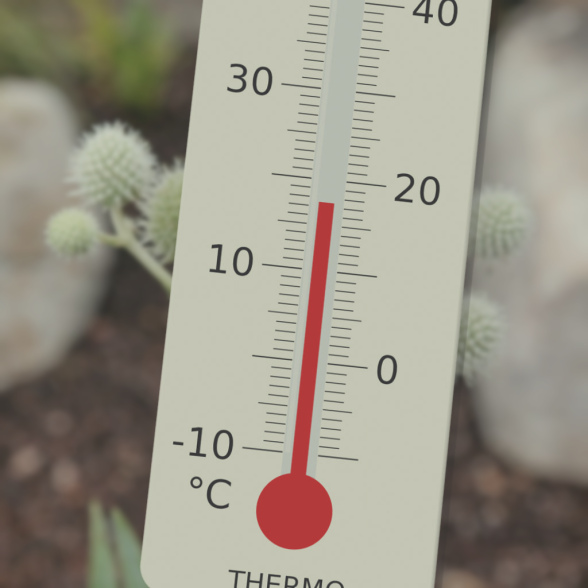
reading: 17.5
